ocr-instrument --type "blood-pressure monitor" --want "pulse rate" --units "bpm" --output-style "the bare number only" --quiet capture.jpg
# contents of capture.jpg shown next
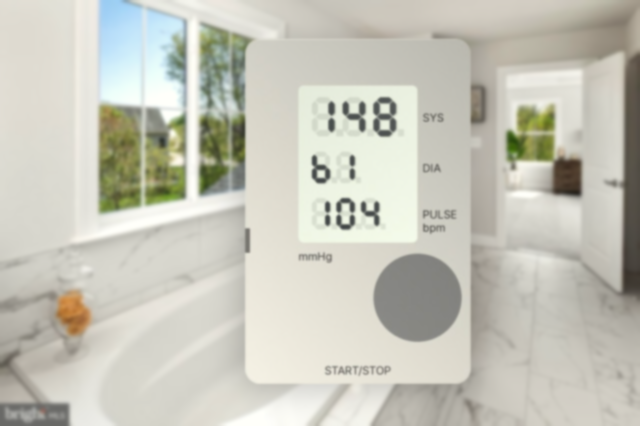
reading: 104
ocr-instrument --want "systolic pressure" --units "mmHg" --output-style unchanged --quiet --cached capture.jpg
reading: 148
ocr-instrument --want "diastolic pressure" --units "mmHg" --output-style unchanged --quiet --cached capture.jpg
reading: 61
